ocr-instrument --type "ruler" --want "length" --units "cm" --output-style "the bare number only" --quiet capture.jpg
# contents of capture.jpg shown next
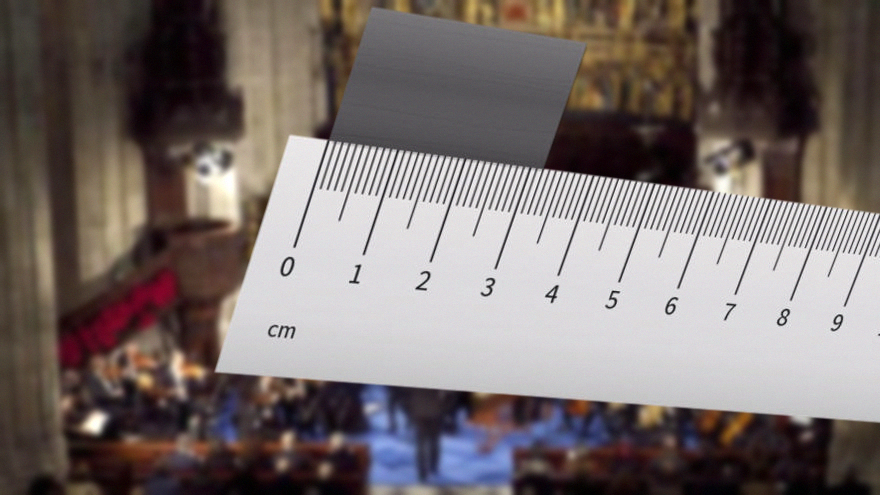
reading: 3.2
